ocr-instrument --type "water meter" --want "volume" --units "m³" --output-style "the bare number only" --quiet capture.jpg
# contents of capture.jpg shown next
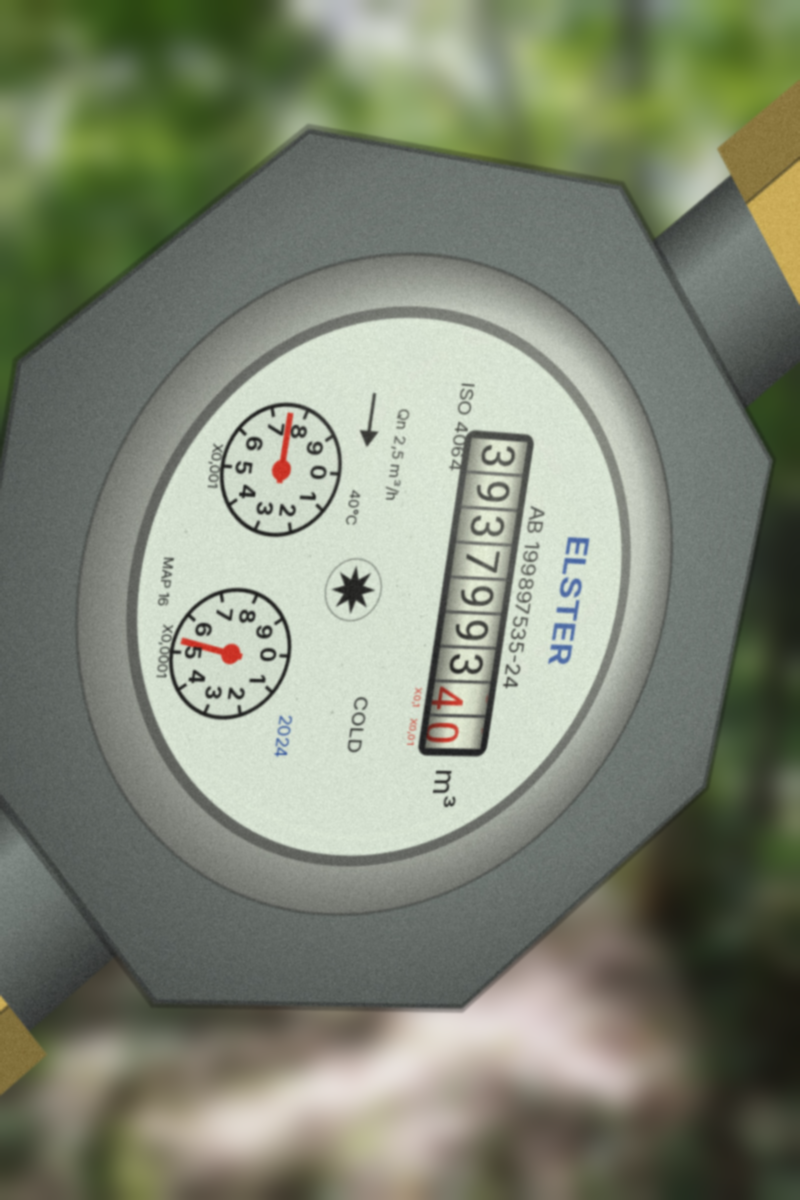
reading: 3937993.3975
